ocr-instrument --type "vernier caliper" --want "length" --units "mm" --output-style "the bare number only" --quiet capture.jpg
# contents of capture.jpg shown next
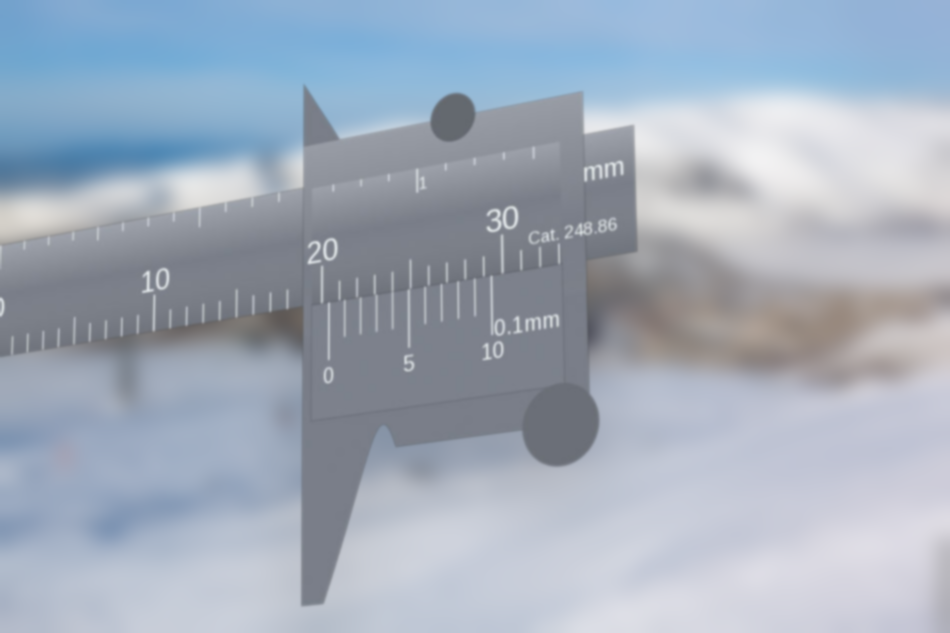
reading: 20.4
